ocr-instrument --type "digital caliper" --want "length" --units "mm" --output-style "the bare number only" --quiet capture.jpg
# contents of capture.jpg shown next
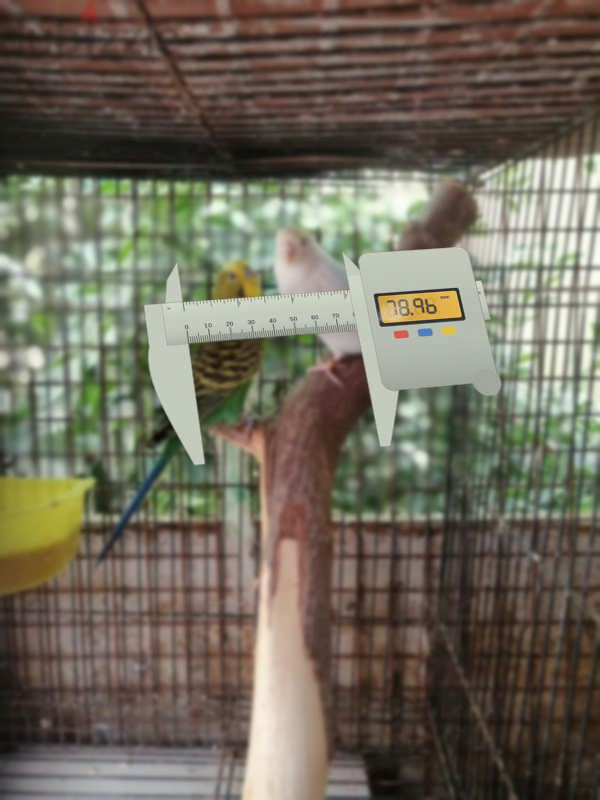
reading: 78.96
